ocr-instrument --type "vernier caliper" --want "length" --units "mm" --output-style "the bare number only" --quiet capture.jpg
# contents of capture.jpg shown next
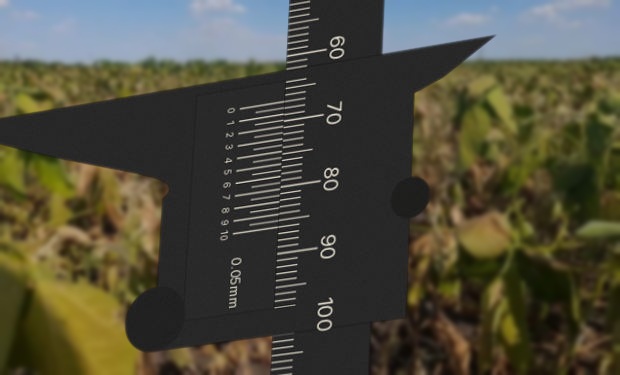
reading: 67.0
